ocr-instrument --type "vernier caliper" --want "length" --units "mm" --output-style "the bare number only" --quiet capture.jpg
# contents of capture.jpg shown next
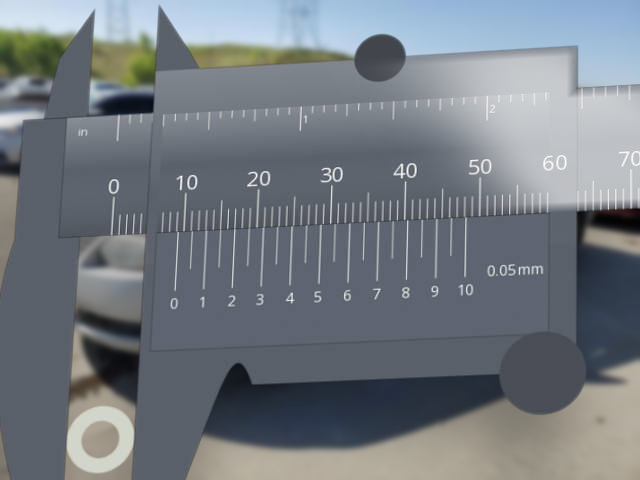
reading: 9.2
